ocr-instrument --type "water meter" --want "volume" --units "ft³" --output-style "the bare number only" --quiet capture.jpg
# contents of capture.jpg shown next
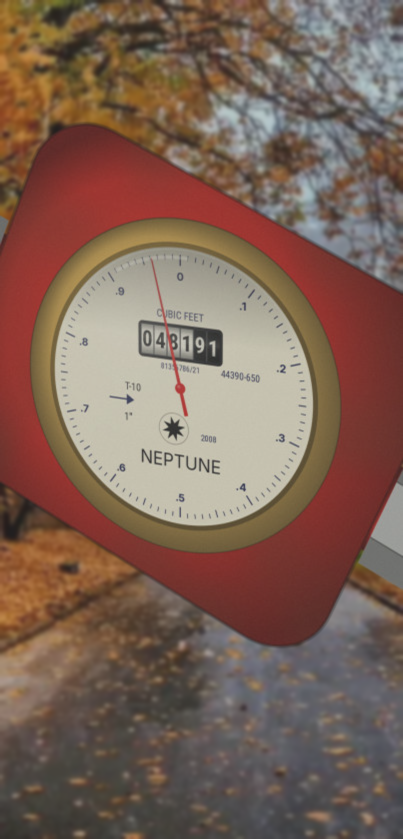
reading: 48190.96
